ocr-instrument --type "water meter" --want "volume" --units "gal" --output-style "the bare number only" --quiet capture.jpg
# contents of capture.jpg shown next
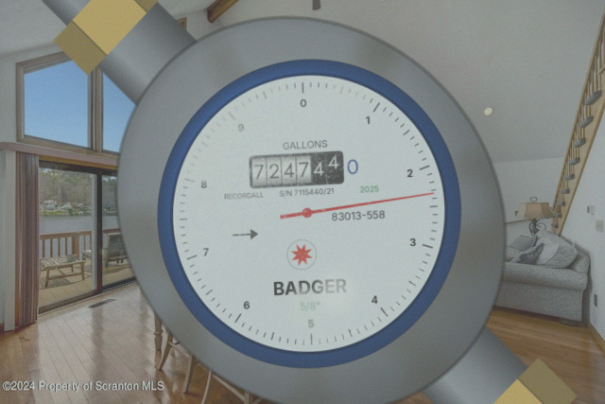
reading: 7247442.3
